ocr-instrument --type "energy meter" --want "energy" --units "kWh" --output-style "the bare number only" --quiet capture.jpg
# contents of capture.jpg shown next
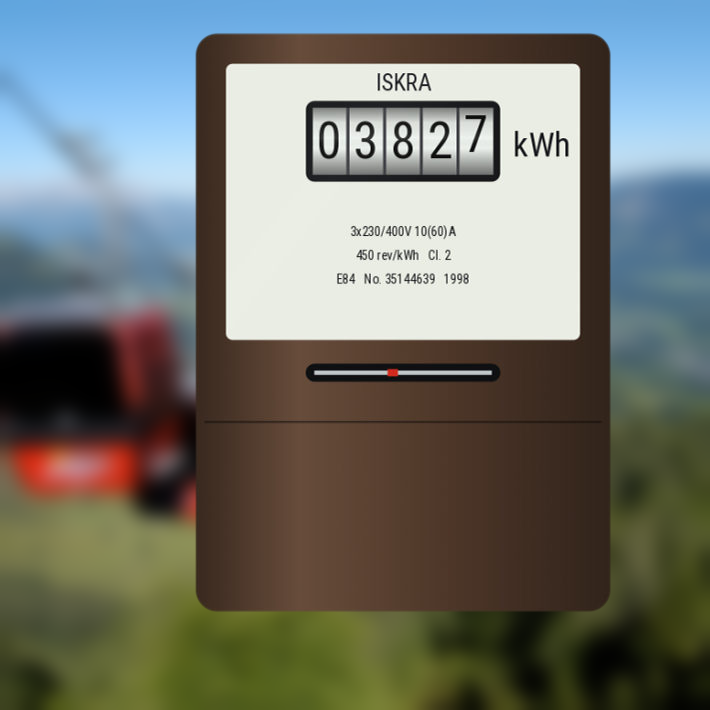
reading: 3827
